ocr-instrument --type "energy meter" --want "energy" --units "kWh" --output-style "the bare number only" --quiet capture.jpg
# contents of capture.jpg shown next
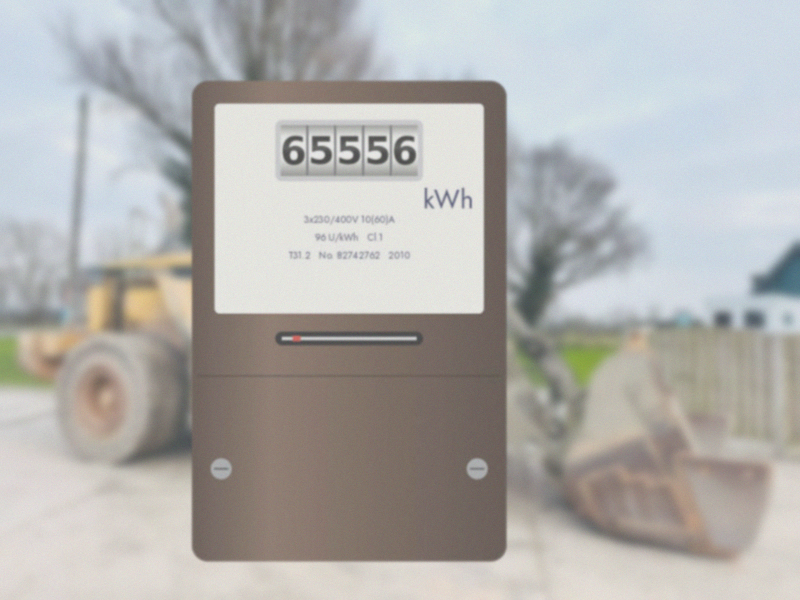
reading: 65556
